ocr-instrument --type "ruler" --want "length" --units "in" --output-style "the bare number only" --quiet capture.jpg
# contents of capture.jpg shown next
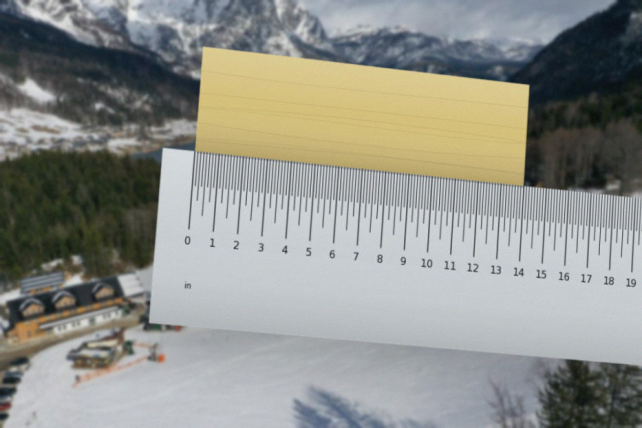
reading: 14
